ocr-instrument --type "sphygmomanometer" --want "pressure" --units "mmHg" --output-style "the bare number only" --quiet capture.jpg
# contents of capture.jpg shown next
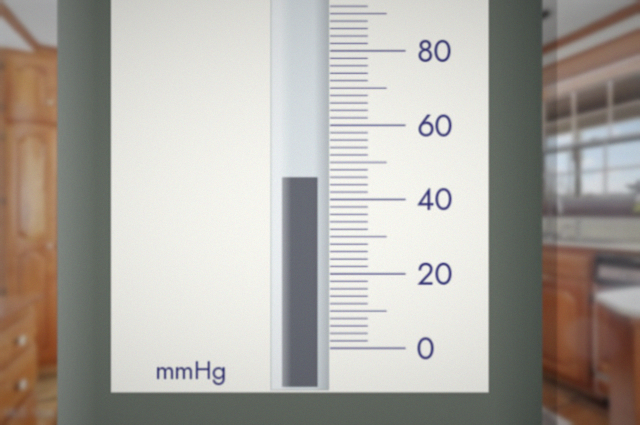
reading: 46
